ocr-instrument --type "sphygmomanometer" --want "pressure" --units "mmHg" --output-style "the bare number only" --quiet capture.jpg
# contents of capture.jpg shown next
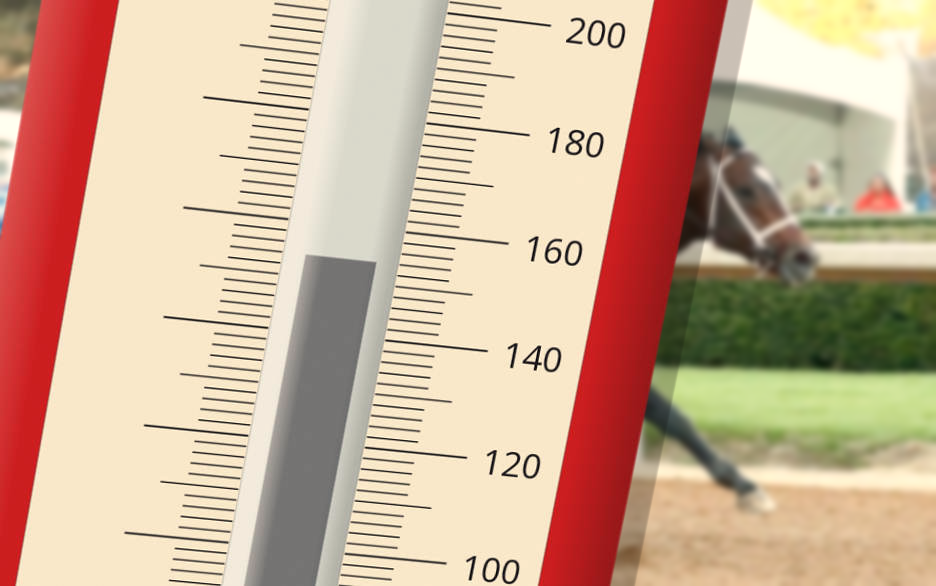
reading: 154
